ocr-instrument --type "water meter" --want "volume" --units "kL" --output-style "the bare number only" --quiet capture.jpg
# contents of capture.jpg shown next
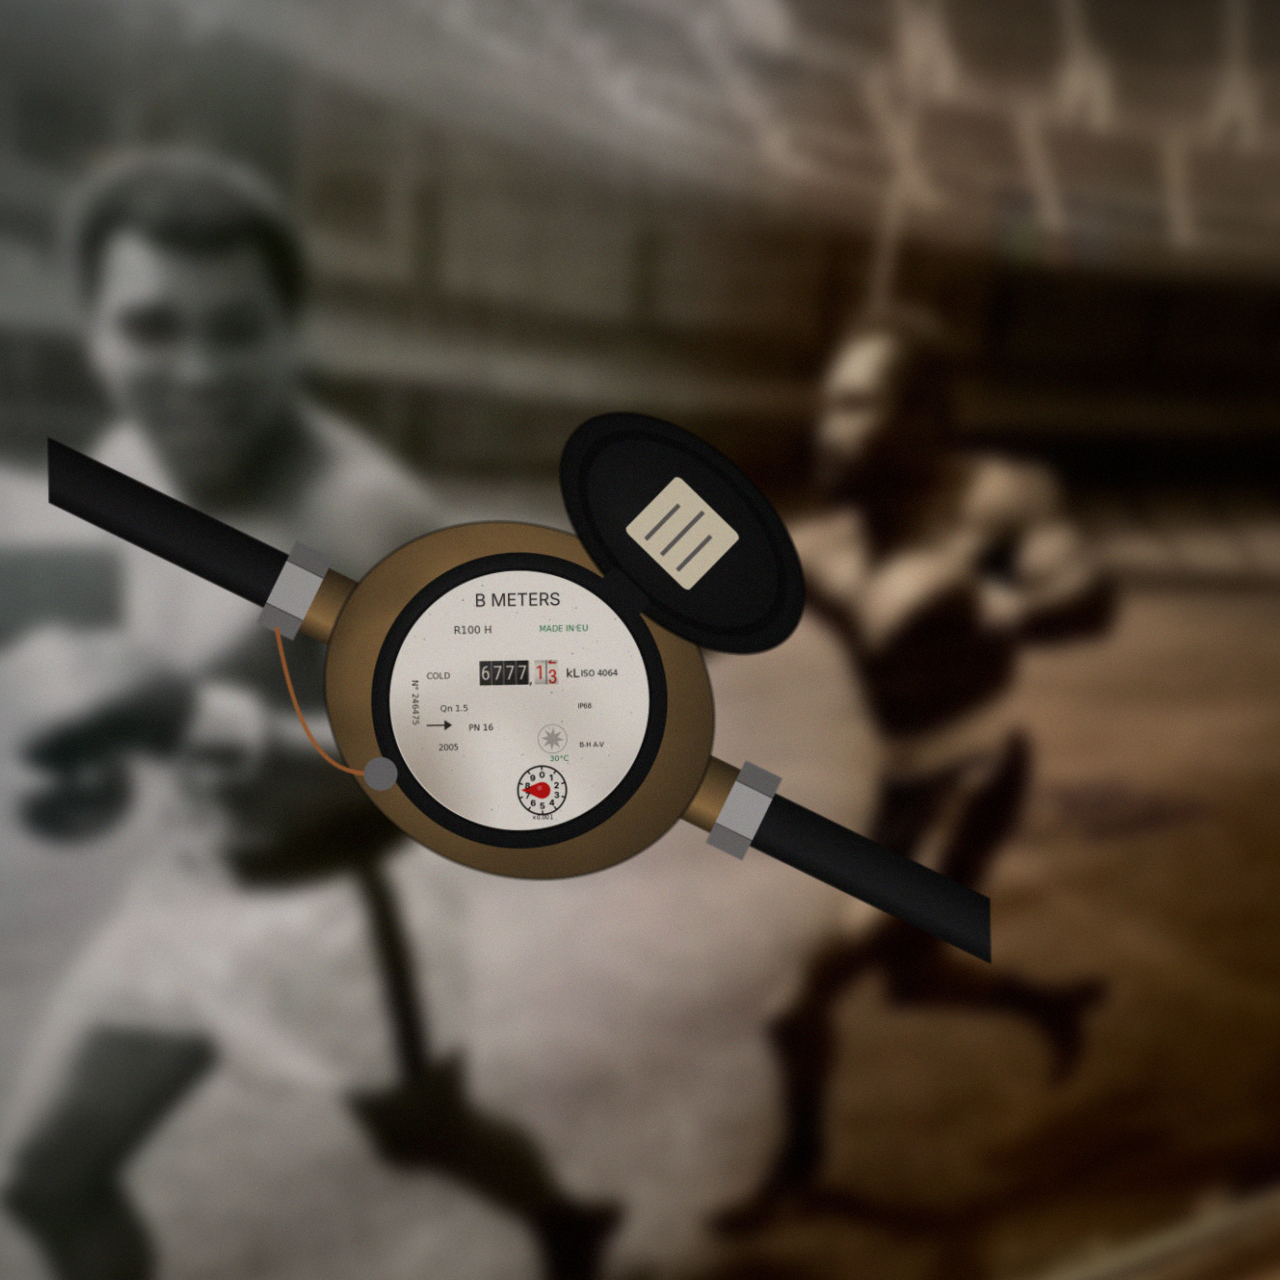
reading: 6777.127
